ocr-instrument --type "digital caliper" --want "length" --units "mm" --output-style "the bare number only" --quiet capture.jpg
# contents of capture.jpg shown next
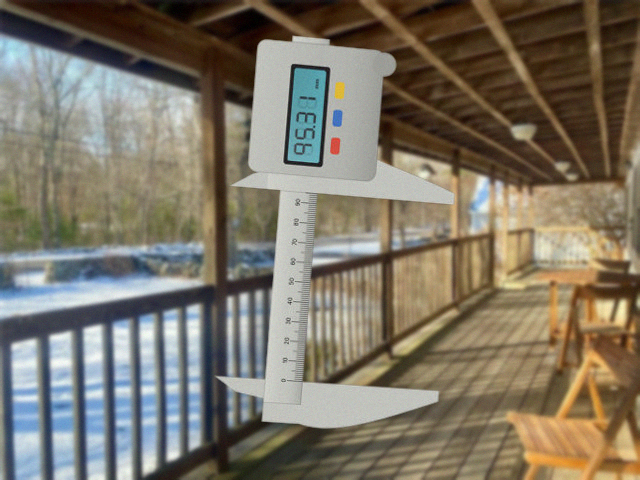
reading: 95.31
